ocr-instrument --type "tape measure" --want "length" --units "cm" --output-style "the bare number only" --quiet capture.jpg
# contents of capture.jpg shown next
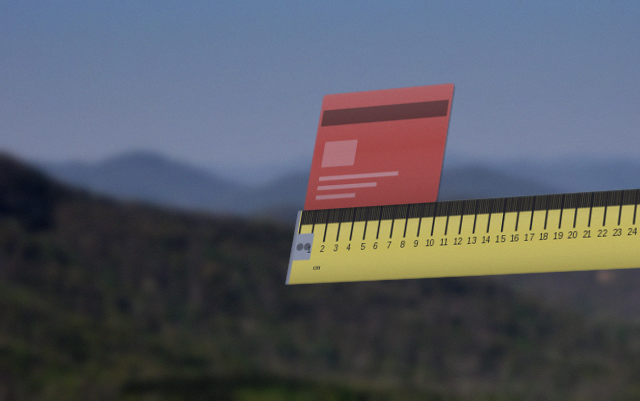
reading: 10
